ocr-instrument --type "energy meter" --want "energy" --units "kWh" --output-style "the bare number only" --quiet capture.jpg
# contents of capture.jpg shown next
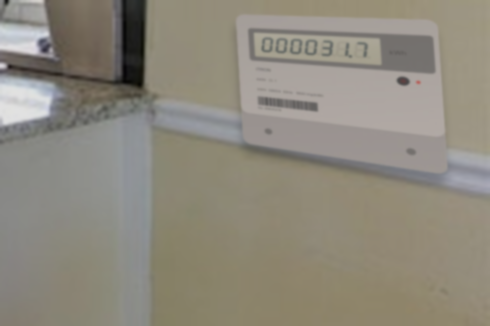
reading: 31.7
